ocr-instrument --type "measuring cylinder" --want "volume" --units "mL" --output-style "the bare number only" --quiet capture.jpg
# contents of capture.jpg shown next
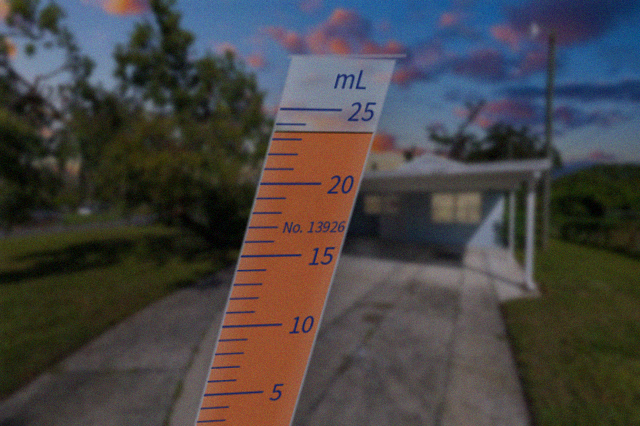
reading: 23.5
